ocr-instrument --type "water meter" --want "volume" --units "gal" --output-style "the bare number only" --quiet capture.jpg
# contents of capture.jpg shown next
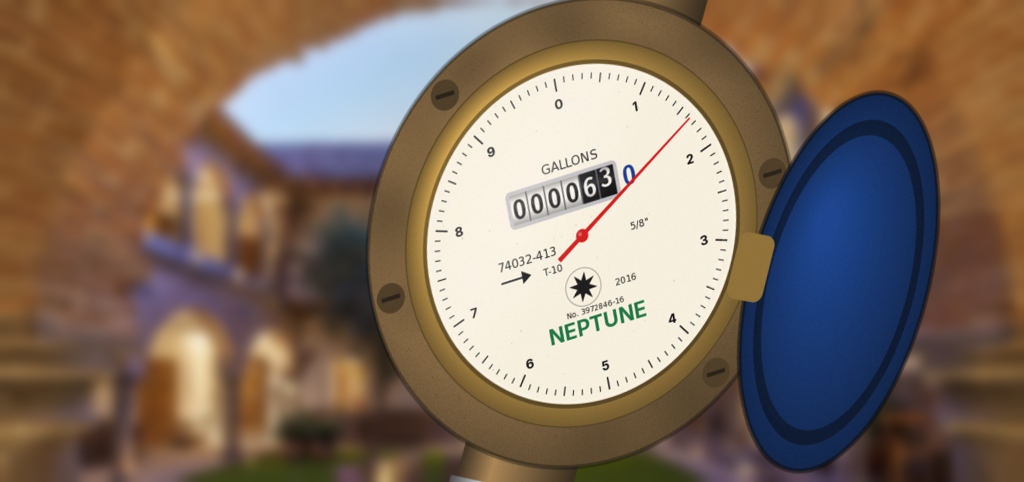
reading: 631.6
